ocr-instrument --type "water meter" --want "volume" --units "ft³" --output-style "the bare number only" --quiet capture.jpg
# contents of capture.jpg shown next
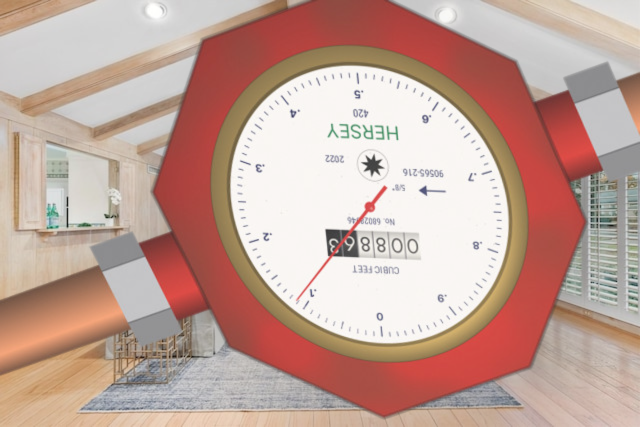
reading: 8863.11
